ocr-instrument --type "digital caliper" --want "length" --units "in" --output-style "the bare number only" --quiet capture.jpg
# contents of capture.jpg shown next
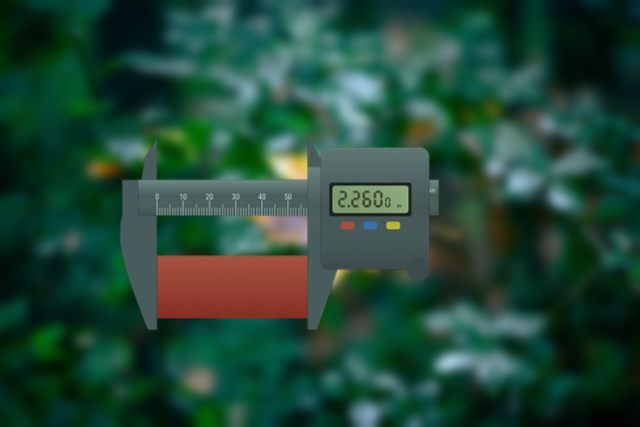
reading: 2.2600
